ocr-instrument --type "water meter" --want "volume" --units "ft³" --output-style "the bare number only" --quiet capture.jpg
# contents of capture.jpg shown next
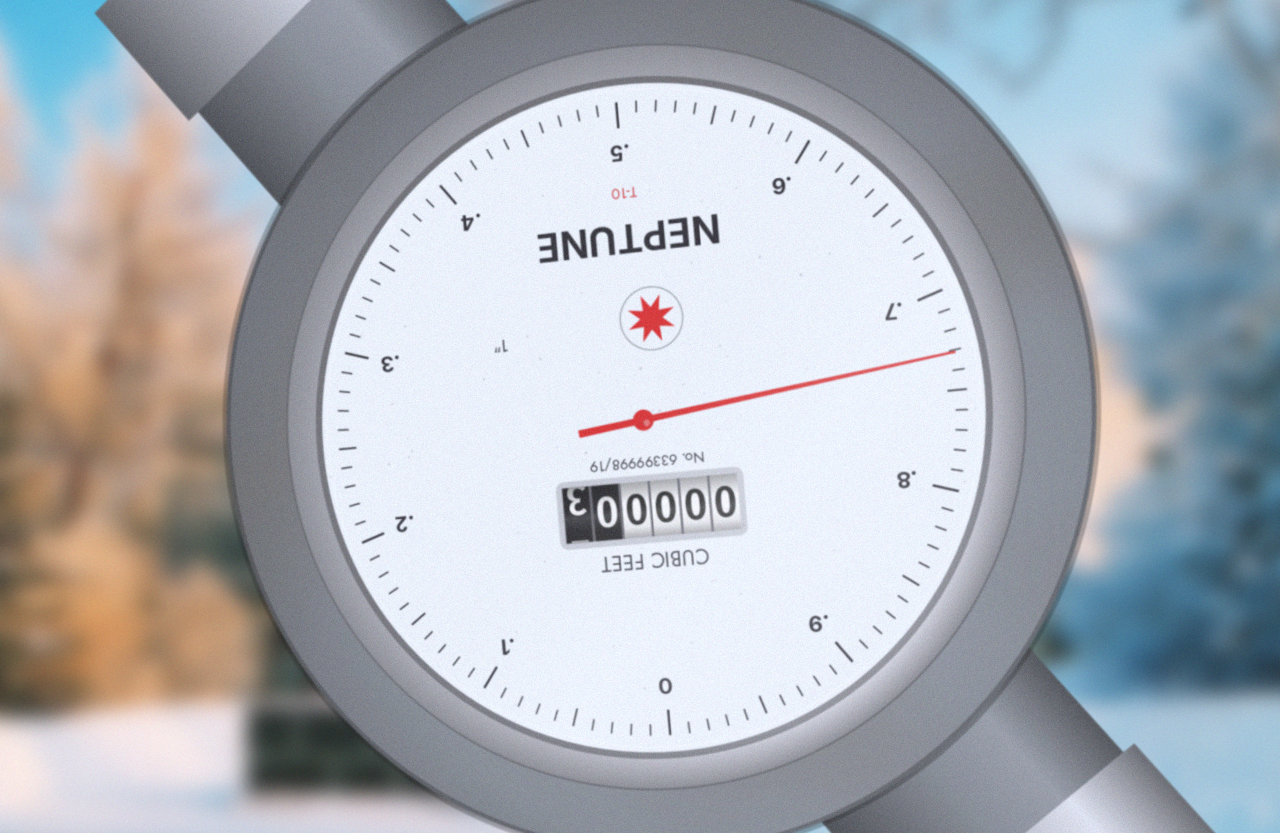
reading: 2.73
